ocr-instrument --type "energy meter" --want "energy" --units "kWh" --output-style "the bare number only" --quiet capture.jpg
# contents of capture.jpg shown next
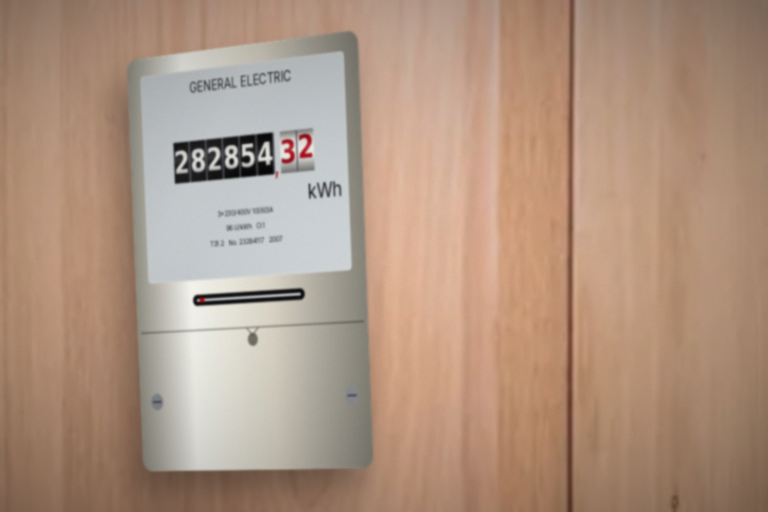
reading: 282854.32
